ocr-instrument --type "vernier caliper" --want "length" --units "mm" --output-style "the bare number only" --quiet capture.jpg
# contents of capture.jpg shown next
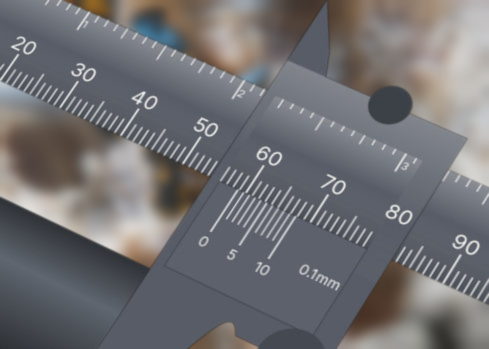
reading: 58.8
